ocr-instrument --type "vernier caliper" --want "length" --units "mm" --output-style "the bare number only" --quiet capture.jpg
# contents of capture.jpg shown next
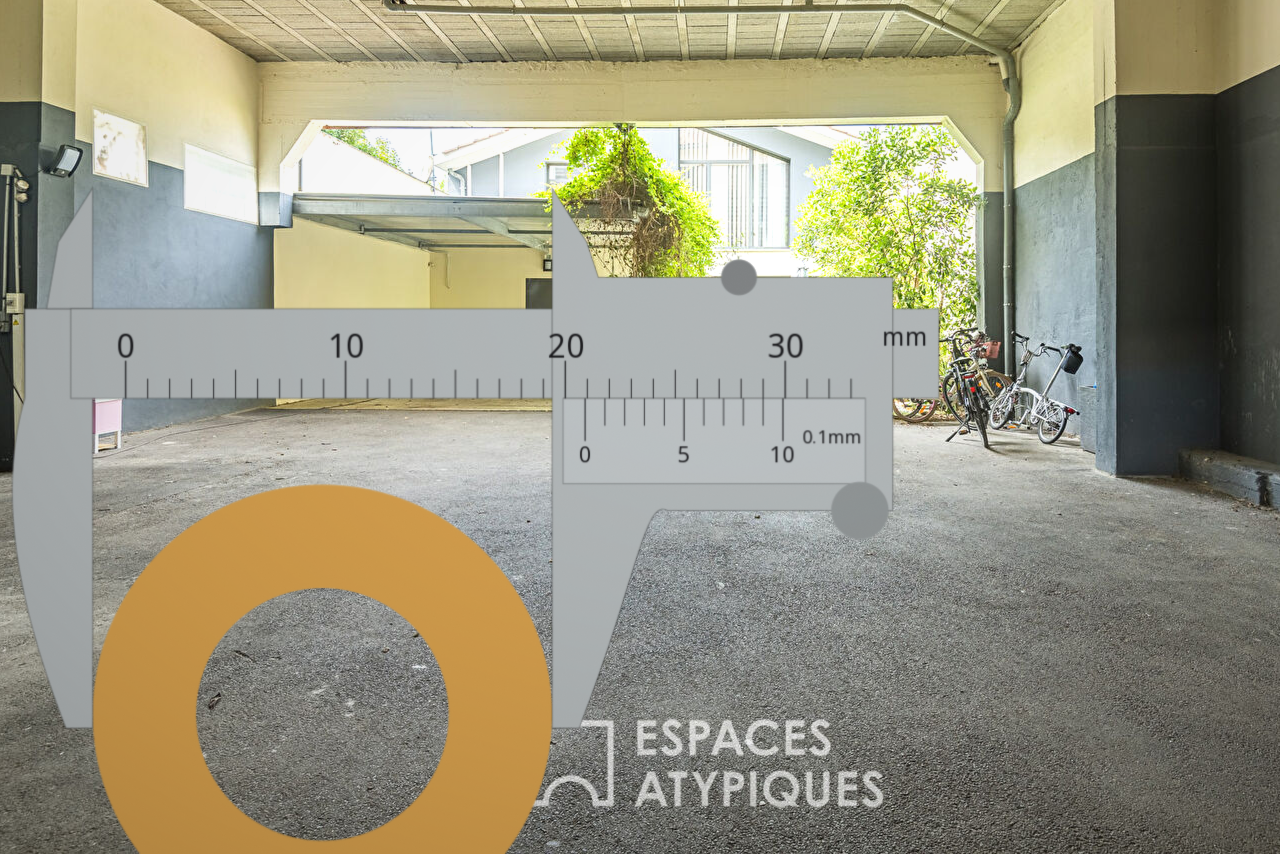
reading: 20.9
